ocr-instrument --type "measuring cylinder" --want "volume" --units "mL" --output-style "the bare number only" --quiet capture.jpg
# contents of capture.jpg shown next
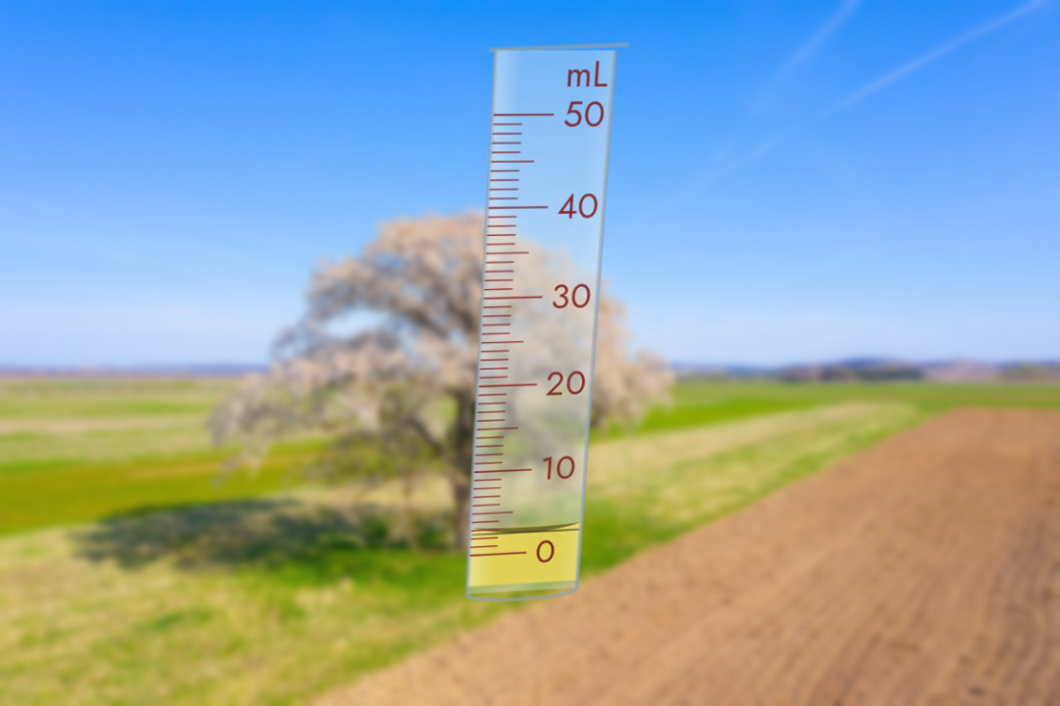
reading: 2.5
